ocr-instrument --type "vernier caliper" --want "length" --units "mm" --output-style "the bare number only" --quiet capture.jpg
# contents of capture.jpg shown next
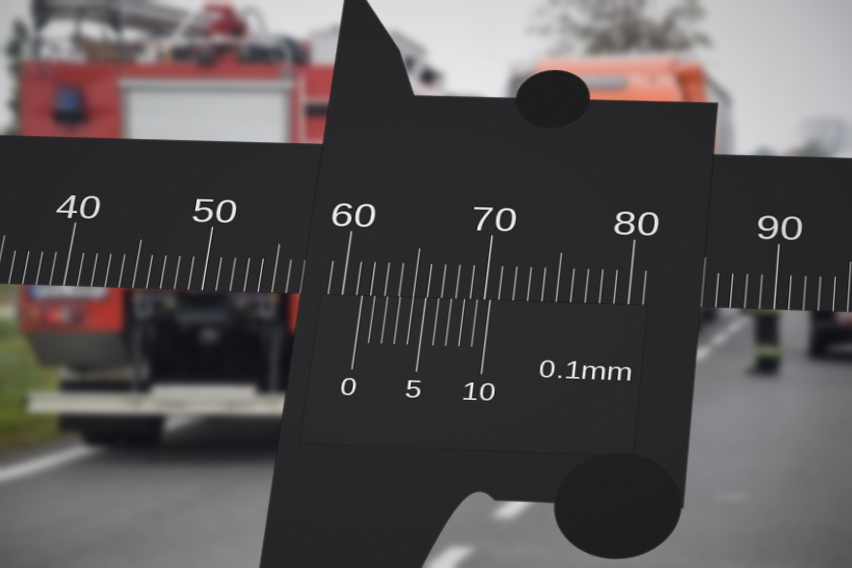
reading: 61.4
